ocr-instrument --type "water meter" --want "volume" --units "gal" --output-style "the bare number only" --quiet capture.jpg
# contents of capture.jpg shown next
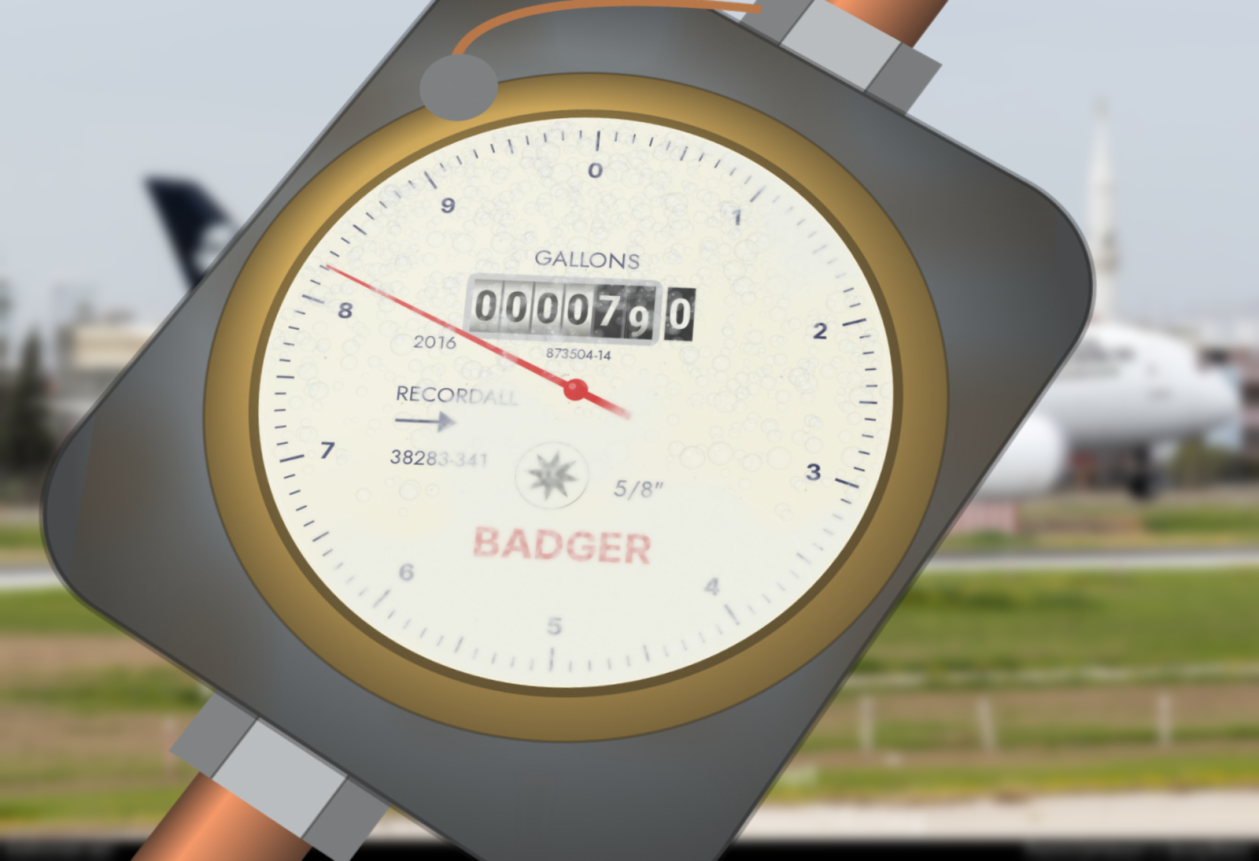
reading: 788.2
